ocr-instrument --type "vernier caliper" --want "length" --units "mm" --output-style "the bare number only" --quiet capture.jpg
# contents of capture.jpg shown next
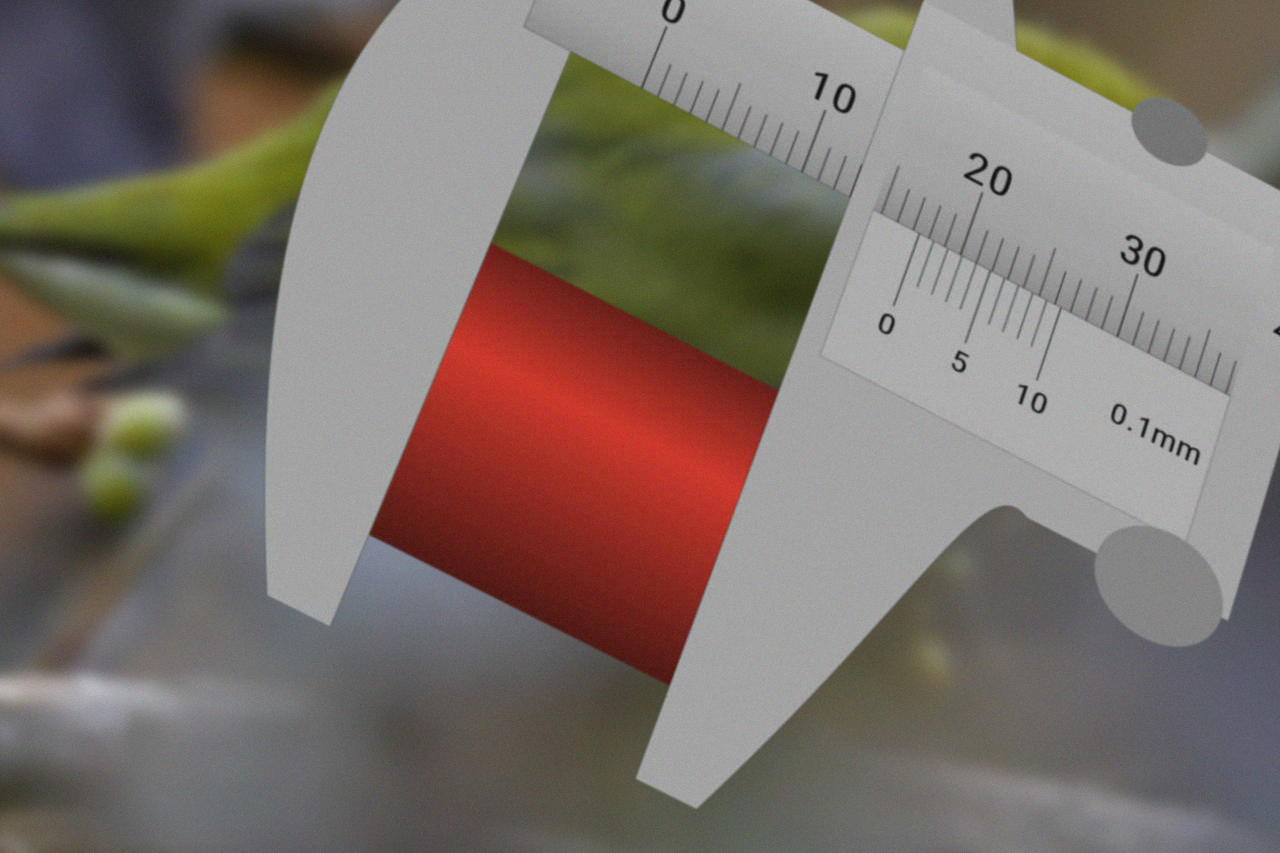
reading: 17.4
